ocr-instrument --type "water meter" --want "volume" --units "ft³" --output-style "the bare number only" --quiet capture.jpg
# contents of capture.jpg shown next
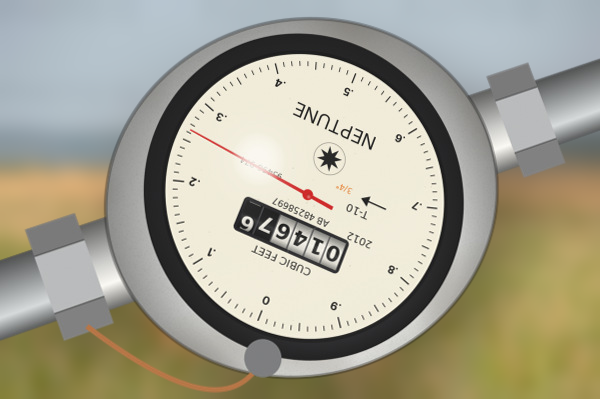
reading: 14676.26
